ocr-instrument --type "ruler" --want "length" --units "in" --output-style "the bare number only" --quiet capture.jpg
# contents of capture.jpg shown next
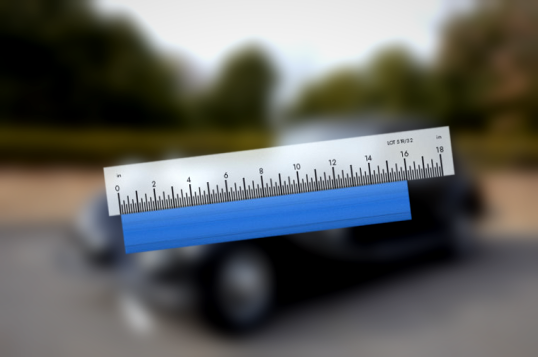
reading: 16
